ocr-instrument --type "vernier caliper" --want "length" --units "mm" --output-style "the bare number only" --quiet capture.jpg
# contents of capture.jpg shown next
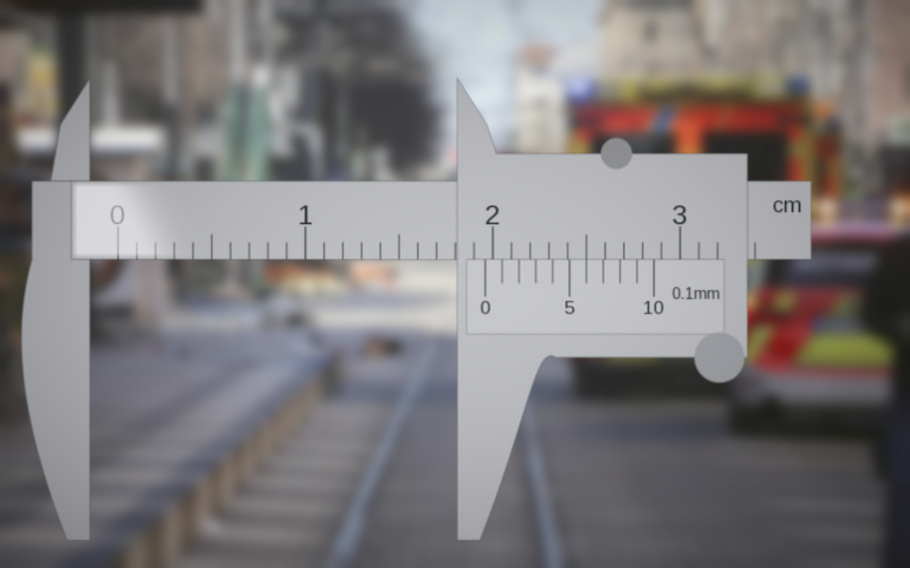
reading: 19.6
